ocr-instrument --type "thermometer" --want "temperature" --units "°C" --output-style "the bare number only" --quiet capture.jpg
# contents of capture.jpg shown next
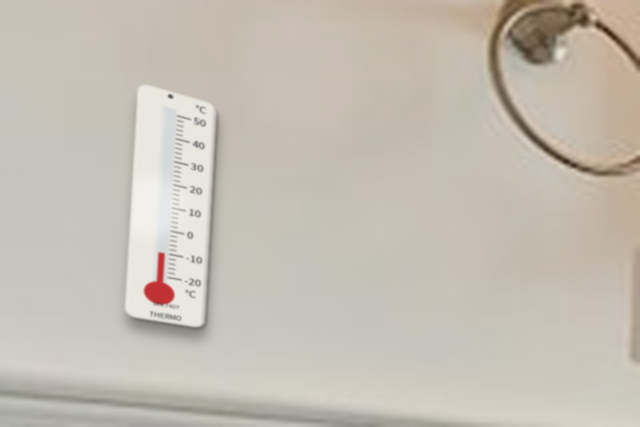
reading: -10
